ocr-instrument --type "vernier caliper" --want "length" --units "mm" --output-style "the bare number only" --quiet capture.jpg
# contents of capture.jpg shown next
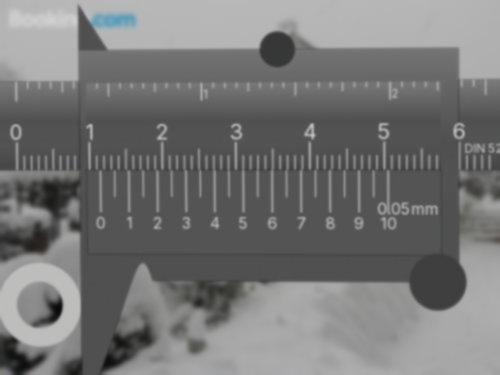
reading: 11.5
